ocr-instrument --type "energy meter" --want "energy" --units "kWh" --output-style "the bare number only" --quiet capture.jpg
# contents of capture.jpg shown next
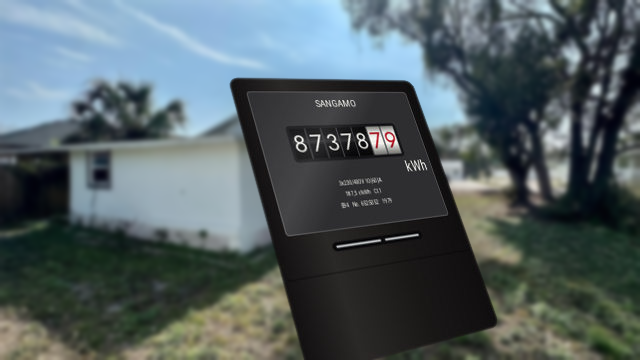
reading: 87378.79
